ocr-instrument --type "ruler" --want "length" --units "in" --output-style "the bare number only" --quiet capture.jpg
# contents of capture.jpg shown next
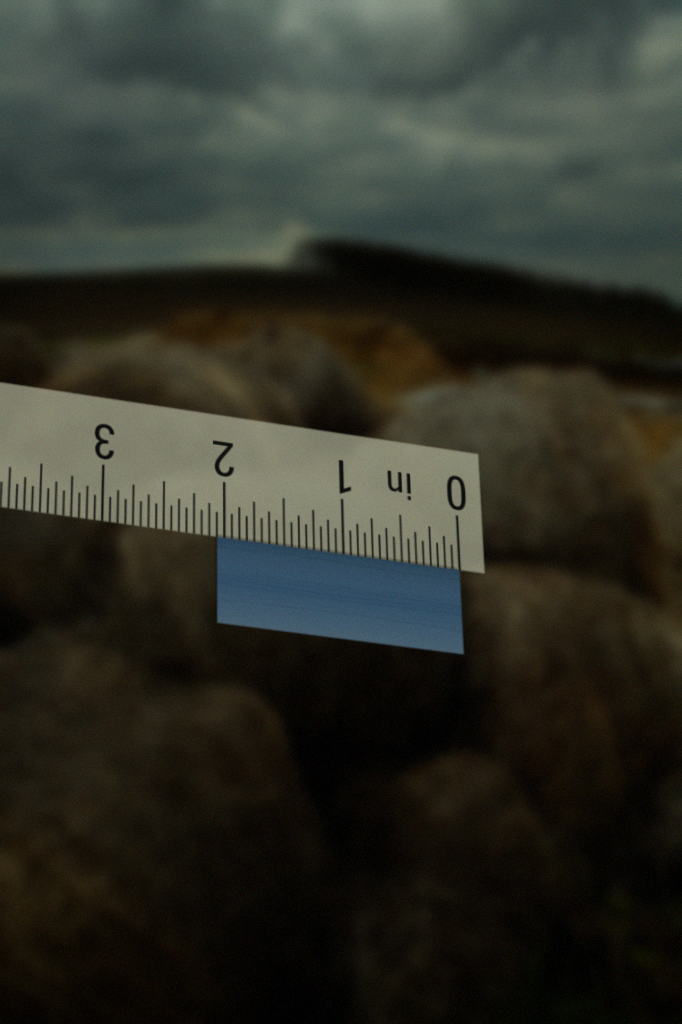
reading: 2.0625
